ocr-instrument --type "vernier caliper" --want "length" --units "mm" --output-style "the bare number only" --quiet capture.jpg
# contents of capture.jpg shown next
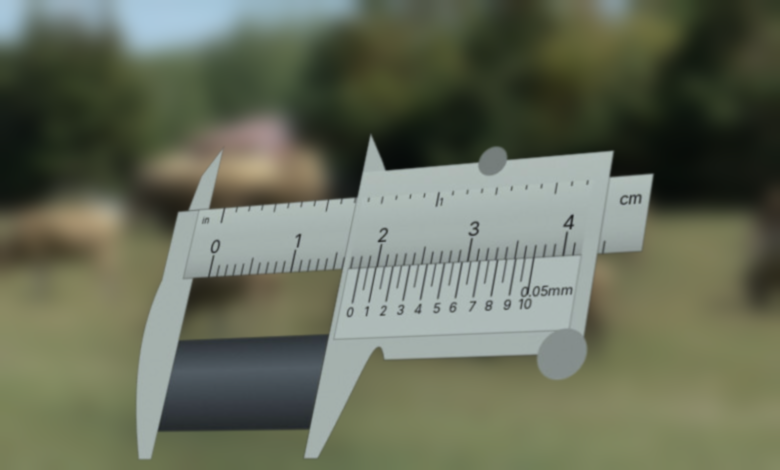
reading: 18.0
